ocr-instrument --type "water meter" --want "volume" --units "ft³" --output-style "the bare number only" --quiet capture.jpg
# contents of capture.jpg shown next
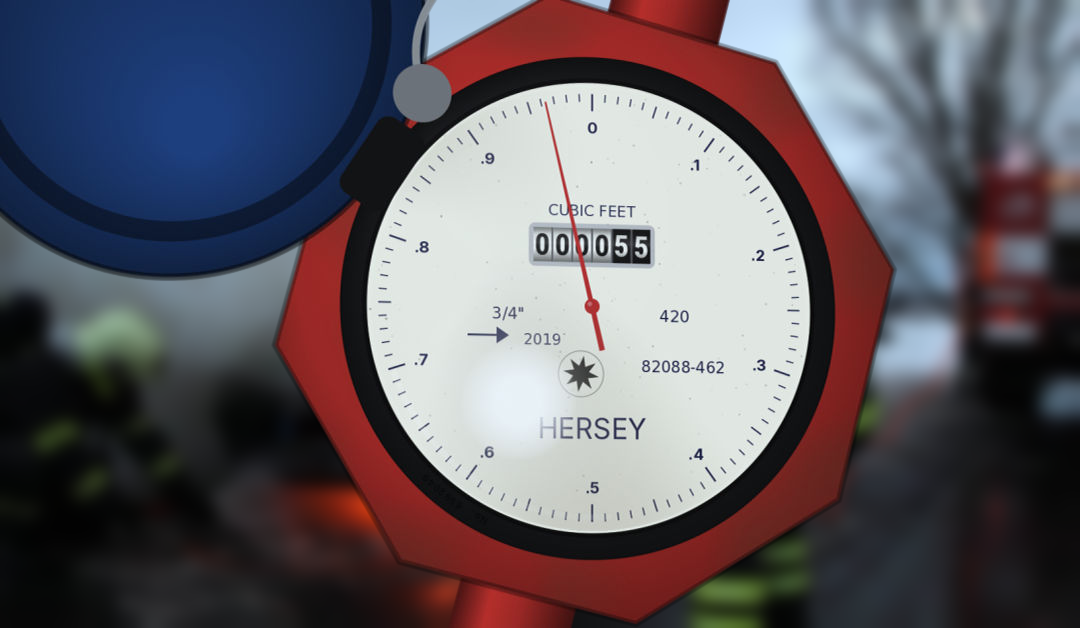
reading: 54.96
